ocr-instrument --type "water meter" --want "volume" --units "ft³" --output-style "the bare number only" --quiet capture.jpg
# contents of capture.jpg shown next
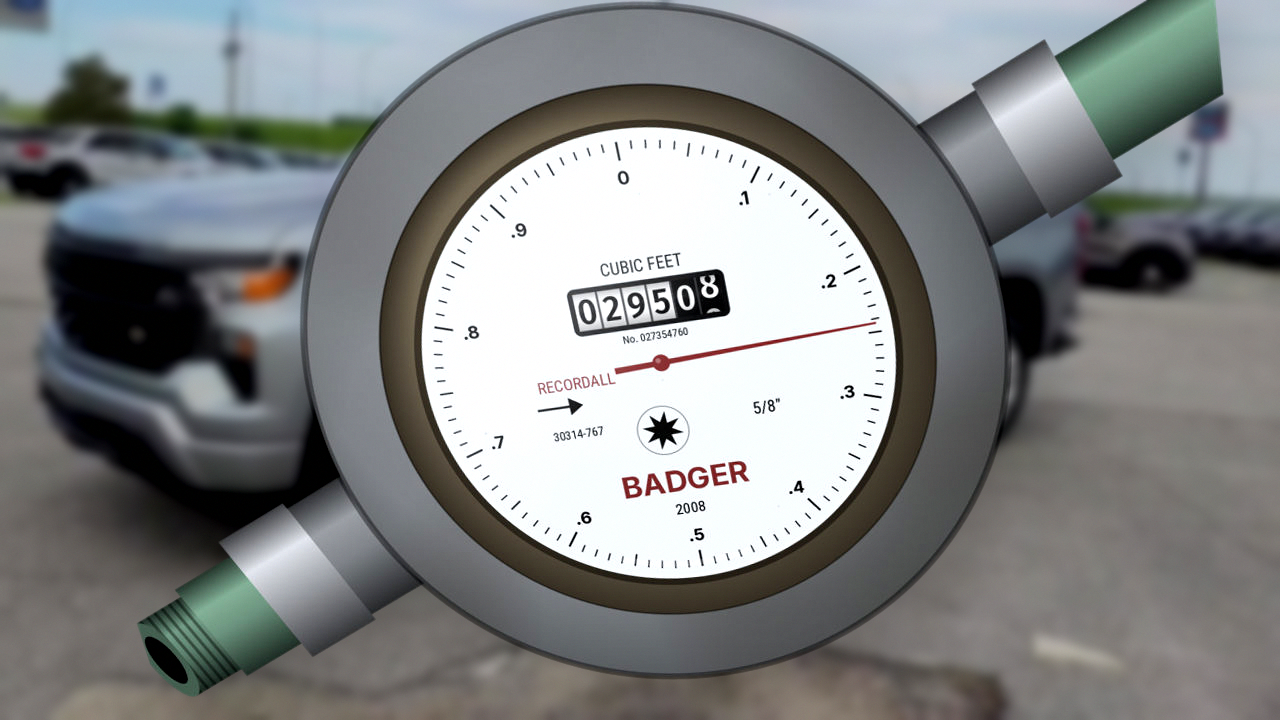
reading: 29508.24
